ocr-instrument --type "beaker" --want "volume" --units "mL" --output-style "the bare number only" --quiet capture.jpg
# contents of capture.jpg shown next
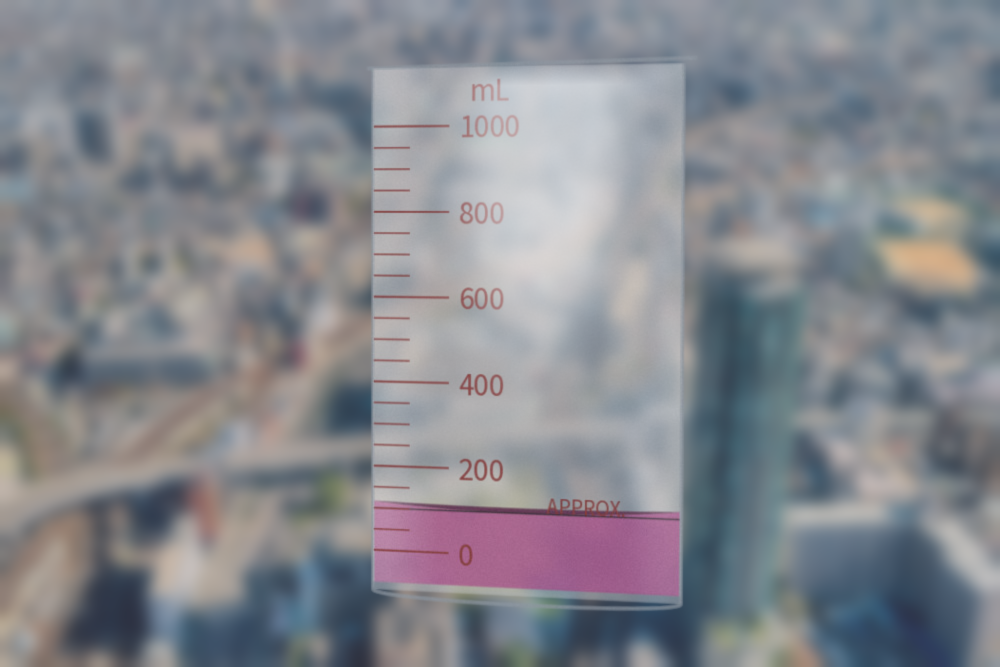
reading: 100
